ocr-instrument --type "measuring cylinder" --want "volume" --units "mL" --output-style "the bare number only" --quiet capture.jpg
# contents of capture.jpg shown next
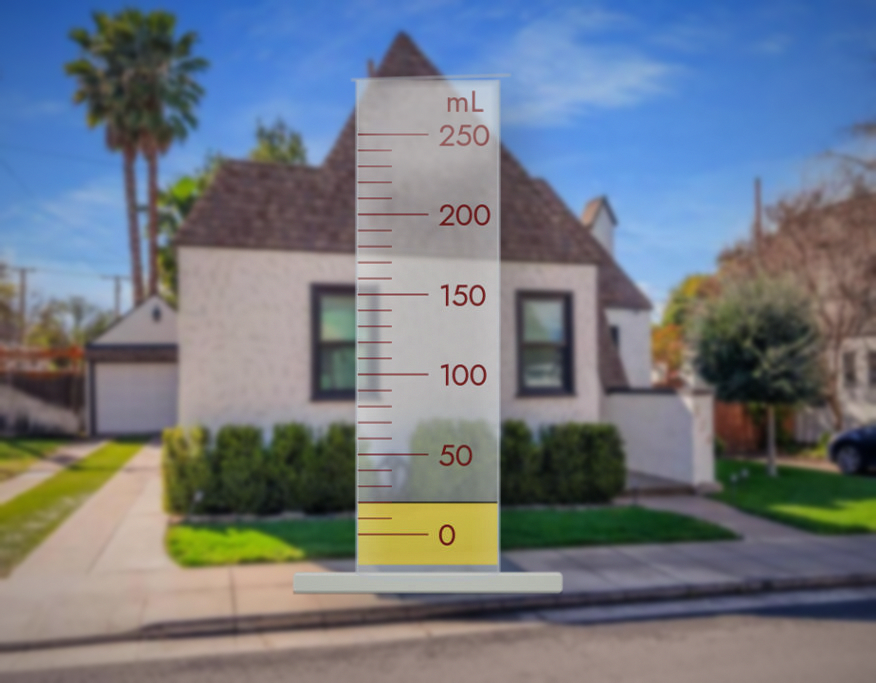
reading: 20
